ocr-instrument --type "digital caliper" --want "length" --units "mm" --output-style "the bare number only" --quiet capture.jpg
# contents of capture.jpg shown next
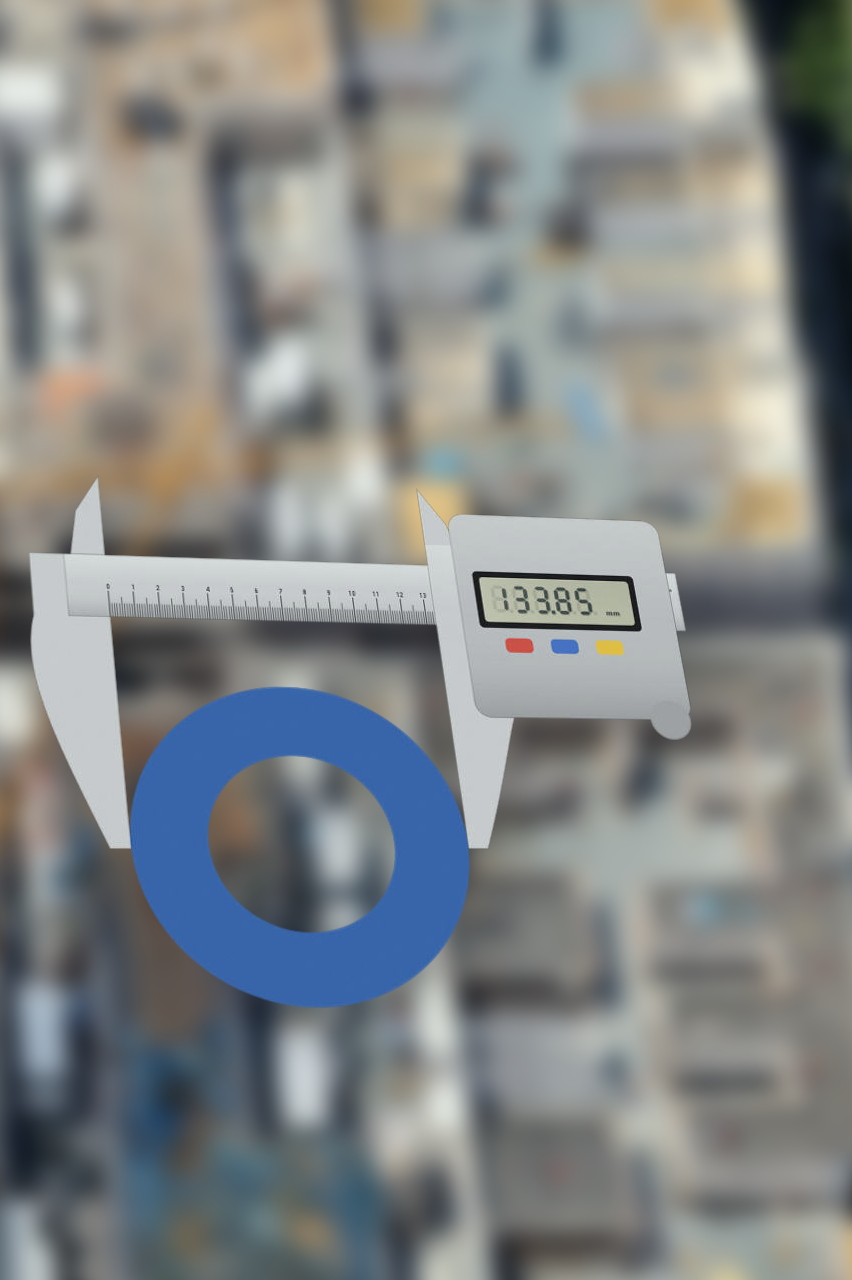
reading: 133.85
